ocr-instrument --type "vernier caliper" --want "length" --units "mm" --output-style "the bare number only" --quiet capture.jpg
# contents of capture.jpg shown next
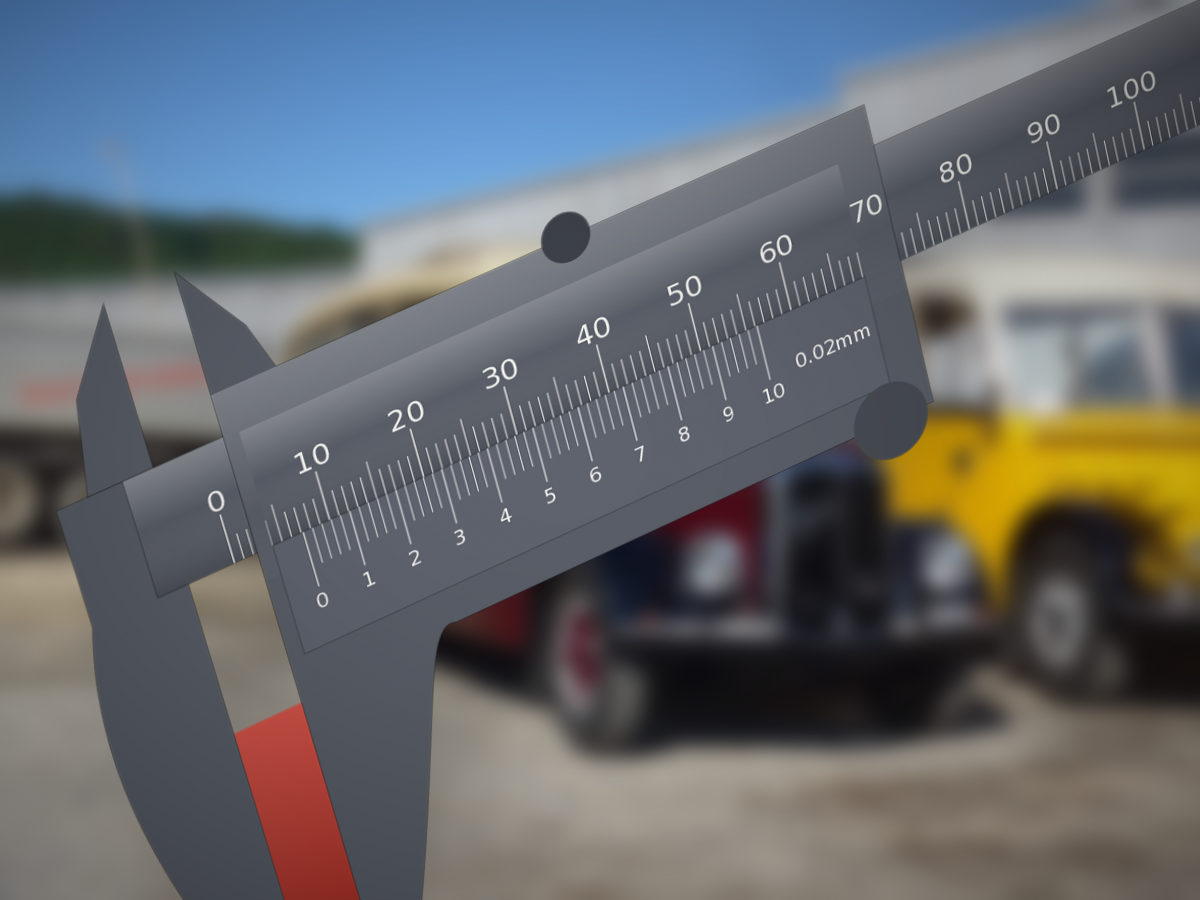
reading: 7.2
